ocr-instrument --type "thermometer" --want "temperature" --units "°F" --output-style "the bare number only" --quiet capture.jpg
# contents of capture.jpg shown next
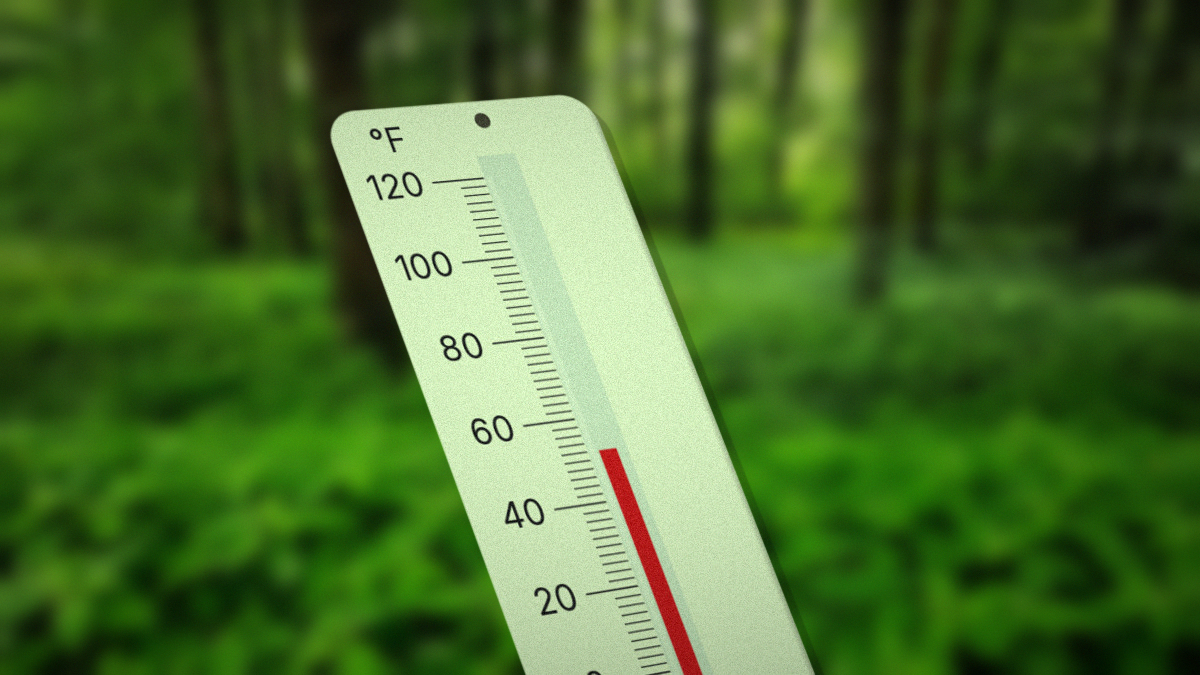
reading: 52
